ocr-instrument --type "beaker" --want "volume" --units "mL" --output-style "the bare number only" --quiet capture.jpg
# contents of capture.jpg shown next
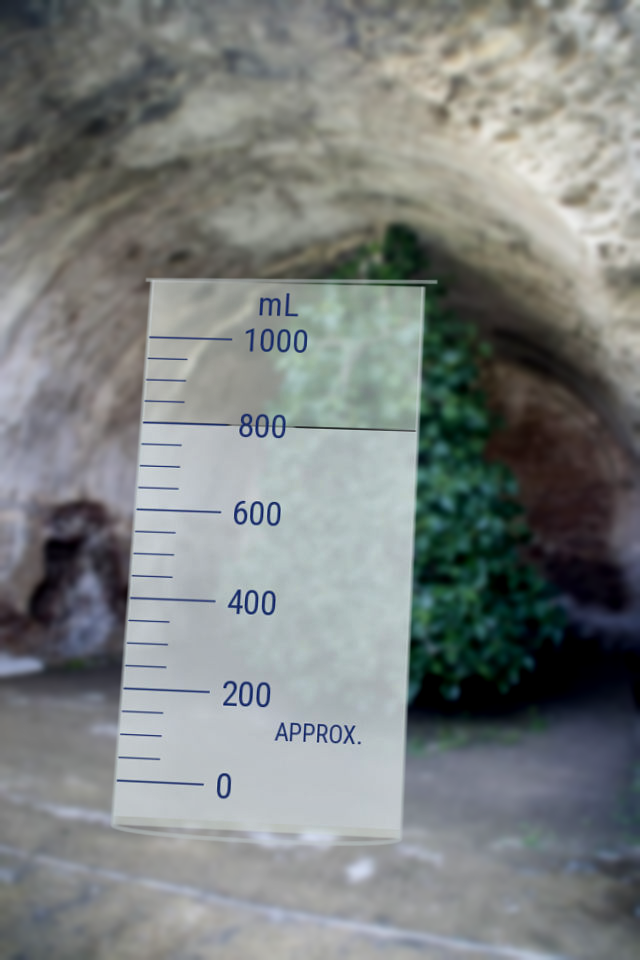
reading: 800
